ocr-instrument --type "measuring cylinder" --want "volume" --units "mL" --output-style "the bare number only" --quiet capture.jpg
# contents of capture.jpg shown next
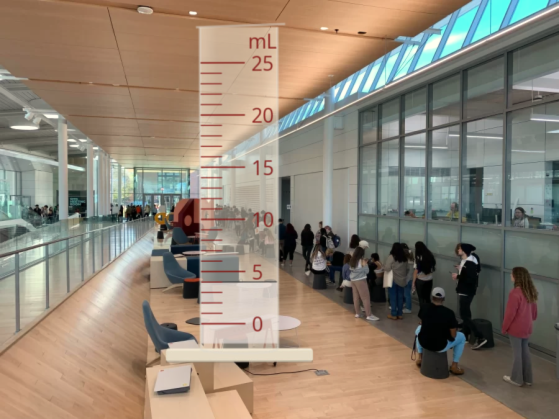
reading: 4
